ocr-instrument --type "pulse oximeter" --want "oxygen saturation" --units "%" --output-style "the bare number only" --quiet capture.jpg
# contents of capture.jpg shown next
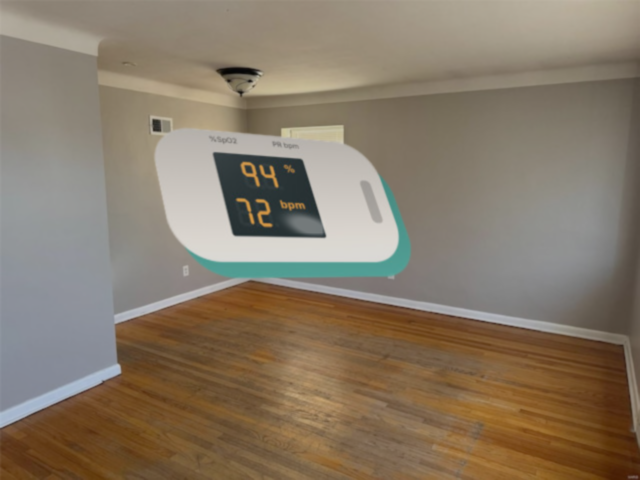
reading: 94
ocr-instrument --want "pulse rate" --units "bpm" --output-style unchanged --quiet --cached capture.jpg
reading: 72
